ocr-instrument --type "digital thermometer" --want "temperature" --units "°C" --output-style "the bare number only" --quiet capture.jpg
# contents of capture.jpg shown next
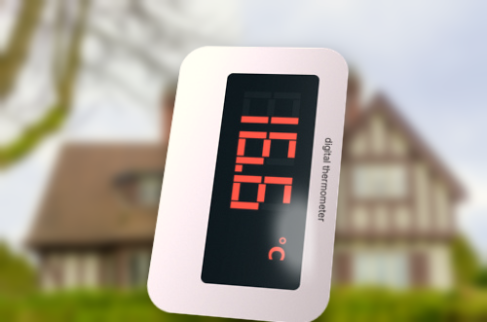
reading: 16.6
